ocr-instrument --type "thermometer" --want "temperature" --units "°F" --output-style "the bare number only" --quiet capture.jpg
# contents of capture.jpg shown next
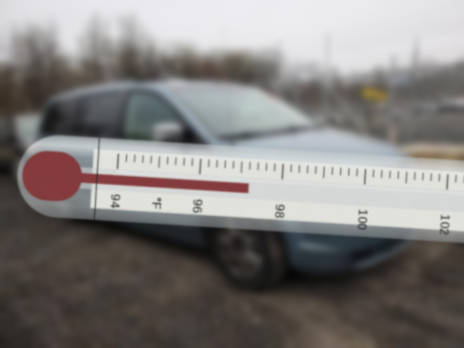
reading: 97.2
